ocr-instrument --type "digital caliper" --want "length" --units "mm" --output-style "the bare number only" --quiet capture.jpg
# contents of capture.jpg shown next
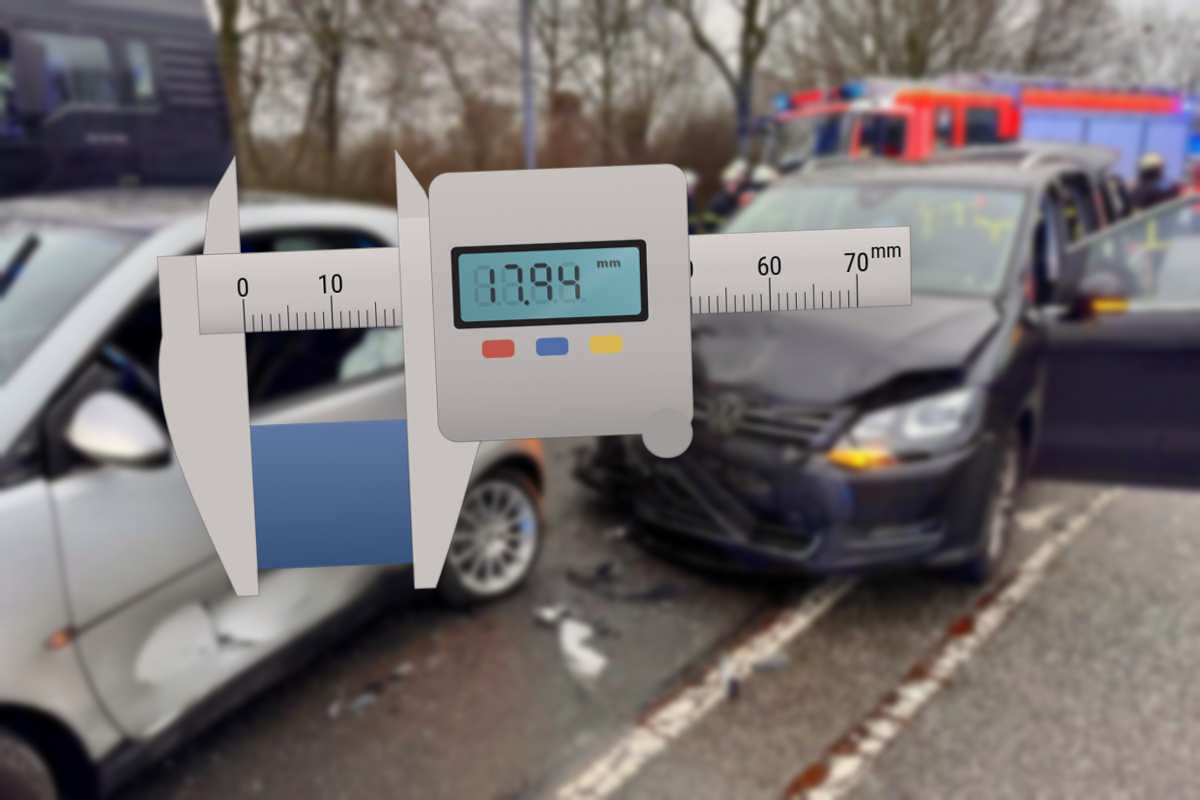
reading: 17.94
